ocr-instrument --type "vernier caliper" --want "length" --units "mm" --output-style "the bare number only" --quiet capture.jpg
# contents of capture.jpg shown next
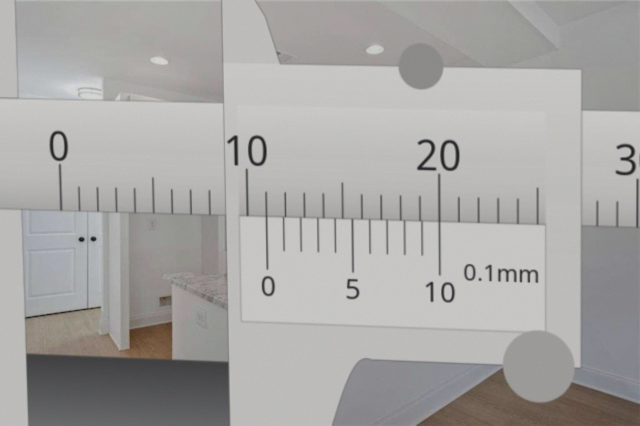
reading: 11.0
